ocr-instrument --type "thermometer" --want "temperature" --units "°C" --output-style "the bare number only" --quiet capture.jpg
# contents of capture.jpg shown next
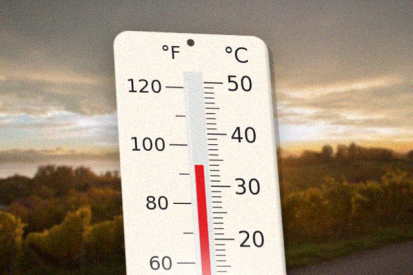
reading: 34
